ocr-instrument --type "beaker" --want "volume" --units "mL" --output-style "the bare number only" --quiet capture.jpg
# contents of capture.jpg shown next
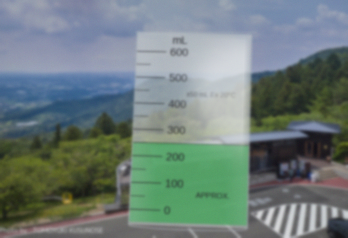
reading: 250
